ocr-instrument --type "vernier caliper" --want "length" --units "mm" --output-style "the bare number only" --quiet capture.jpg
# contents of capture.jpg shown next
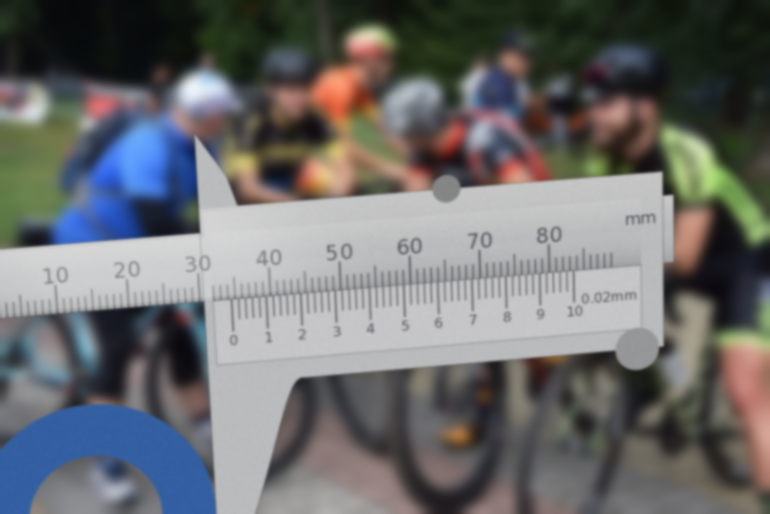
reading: 34.5
